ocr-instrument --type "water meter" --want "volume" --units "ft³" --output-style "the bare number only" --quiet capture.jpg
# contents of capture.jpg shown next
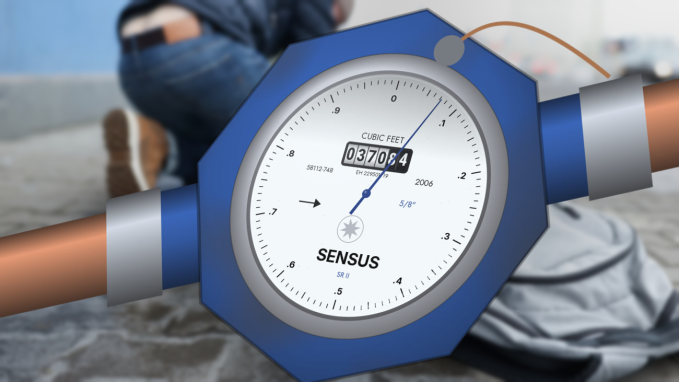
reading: 37084.07
